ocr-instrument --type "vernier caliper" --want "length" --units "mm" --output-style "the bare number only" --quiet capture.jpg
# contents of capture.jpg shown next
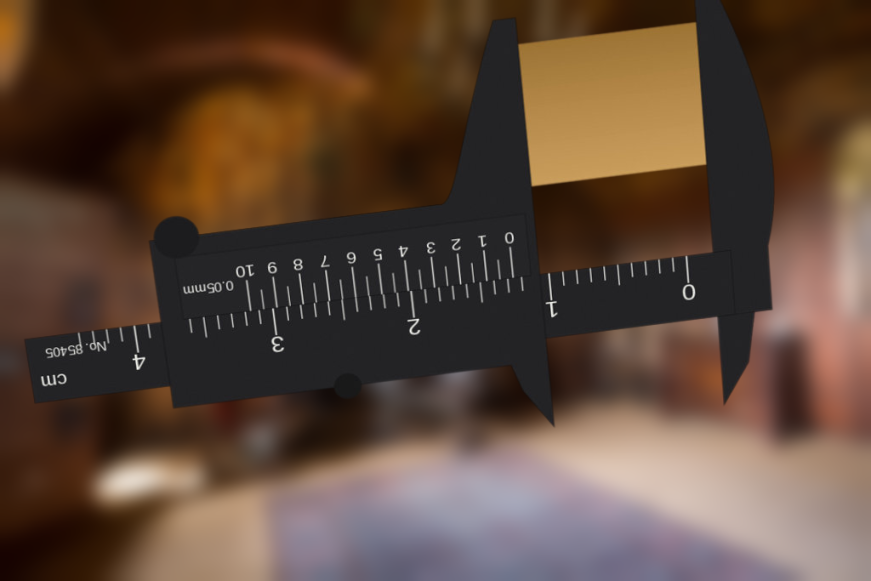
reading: 12.6
